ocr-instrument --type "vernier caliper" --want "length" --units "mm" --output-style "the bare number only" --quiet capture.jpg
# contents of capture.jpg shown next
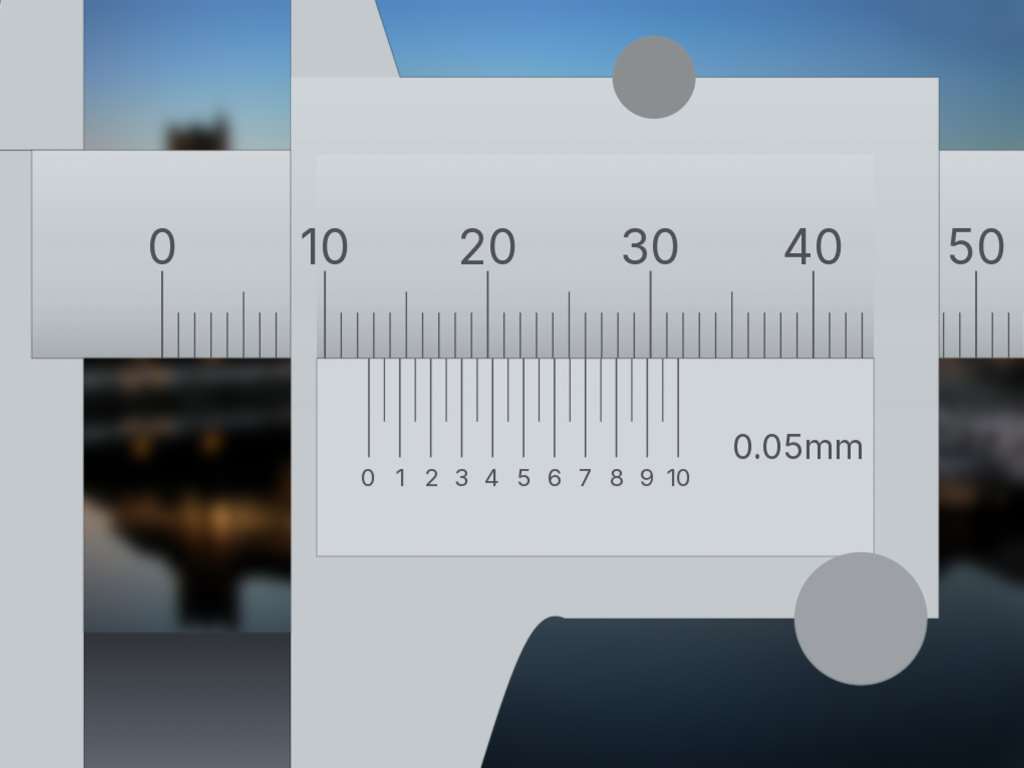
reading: 12.7
